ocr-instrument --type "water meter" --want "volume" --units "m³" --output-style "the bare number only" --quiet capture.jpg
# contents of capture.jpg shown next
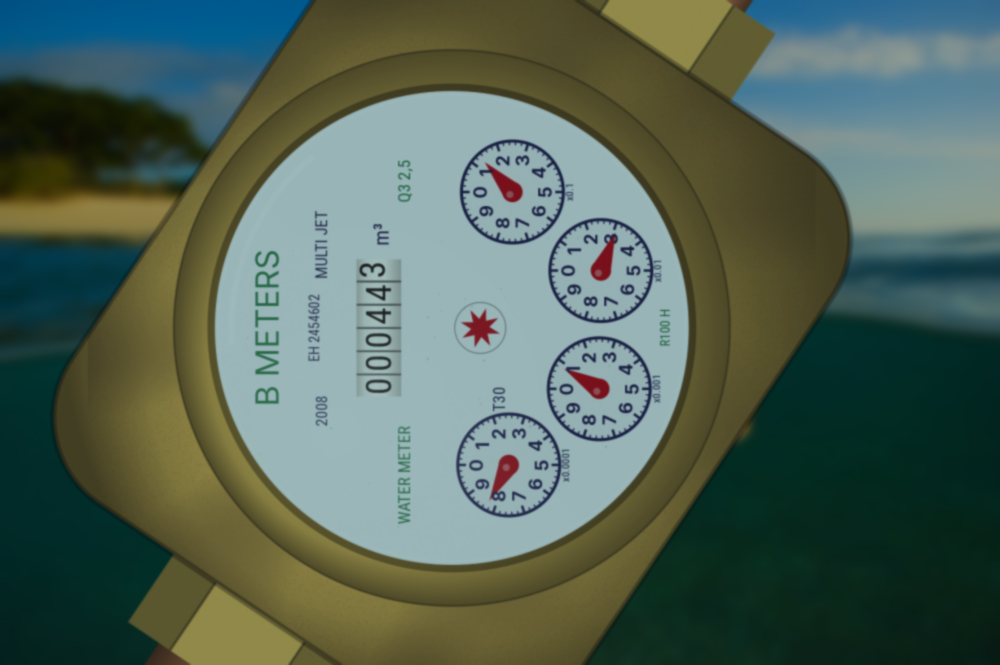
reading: 443.1308
